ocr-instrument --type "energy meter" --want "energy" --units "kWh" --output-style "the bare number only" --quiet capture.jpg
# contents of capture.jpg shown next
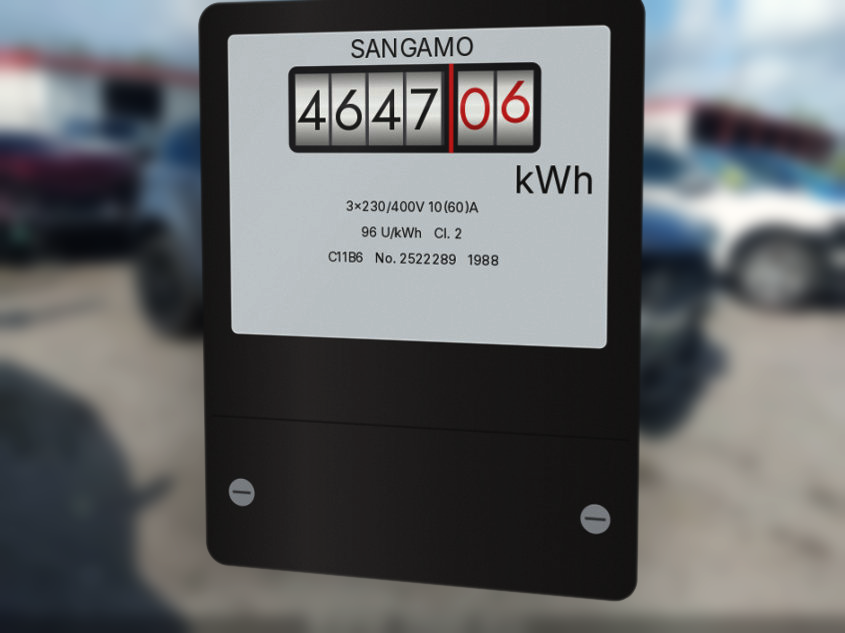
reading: 4647.06
